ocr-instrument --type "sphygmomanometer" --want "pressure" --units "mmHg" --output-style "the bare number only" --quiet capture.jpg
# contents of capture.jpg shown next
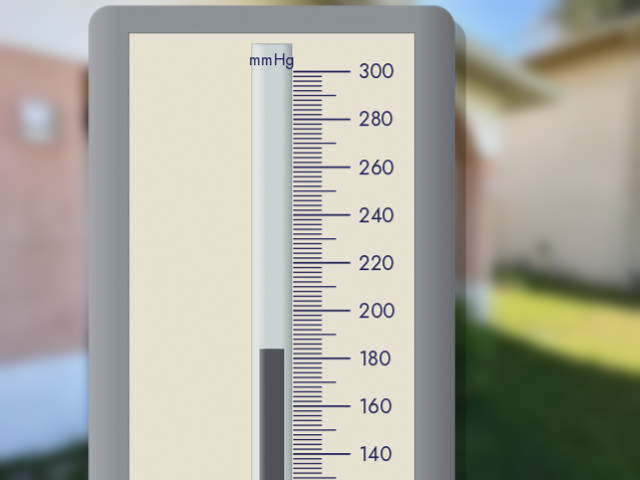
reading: 184
